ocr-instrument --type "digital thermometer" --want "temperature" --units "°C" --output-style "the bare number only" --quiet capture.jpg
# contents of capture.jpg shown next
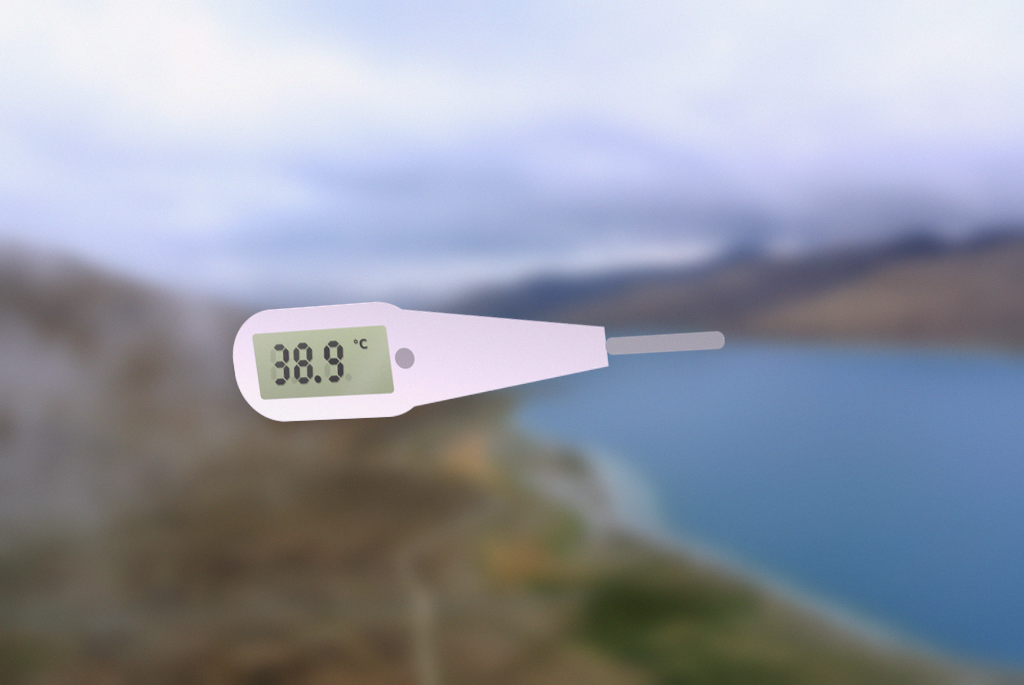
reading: 38.9
